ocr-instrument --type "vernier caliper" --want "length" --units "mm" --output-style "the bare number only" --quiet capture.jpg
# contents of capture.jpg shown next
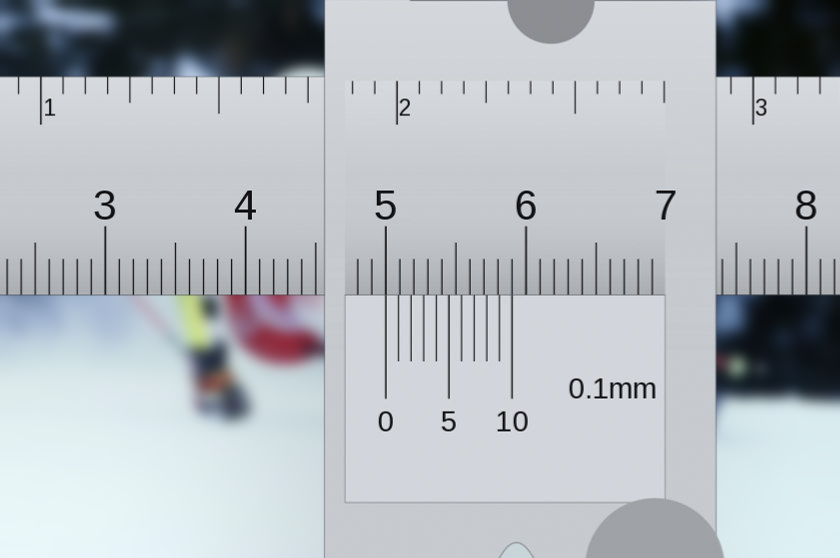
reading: 50.0
